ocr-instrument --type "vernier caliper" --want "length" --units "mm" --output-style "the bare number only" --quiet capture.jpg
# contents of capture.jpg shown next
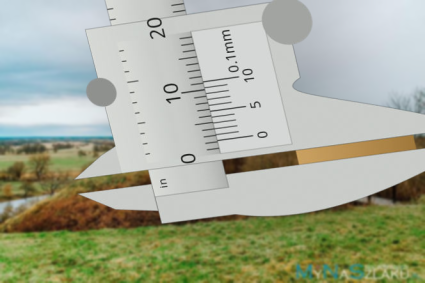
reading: 2.2
